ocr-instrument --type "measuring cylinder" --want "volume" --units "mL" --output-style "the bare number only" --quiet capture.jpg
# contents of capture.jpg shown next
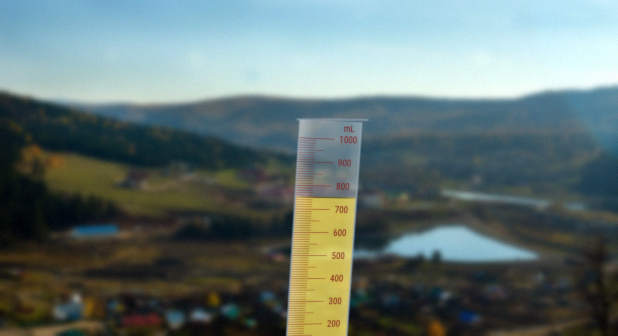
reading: 750
